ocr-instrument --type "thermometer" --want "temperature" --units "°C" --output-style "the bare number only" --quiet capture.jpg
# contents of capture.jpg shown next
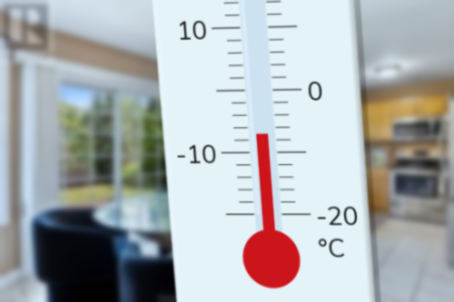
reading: -7
